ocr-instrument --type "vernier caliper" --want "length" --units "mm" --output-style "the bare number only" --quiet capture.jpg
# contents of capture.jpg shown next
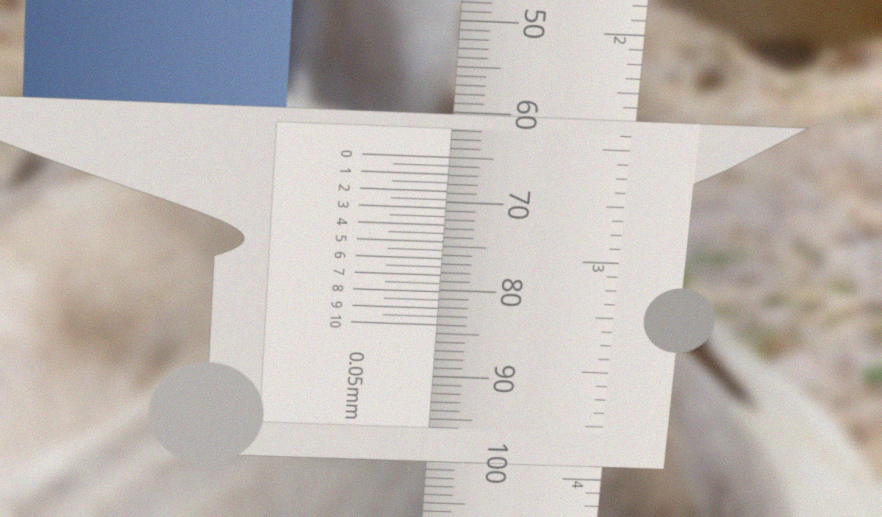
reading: 65.0
